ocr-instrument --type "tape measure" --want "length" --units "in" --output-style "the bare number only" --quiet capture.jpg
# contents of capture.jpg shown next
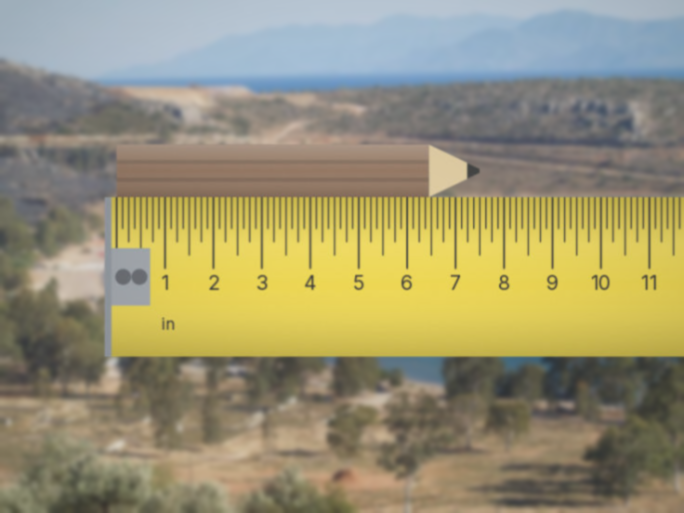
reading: 7.5
